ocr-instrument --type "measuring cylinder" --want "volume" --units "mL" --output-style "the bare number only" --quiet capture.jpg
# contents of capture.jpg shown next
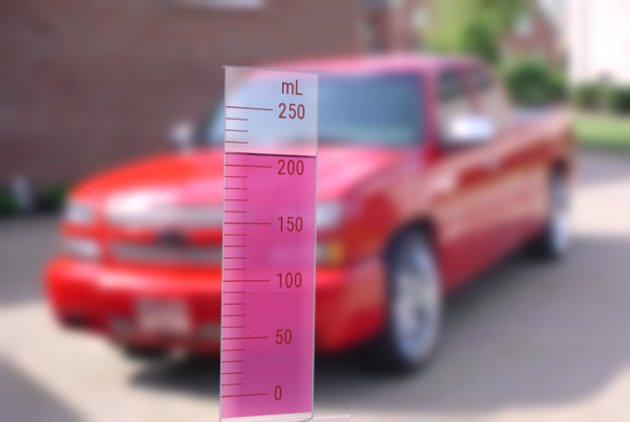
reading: 210
